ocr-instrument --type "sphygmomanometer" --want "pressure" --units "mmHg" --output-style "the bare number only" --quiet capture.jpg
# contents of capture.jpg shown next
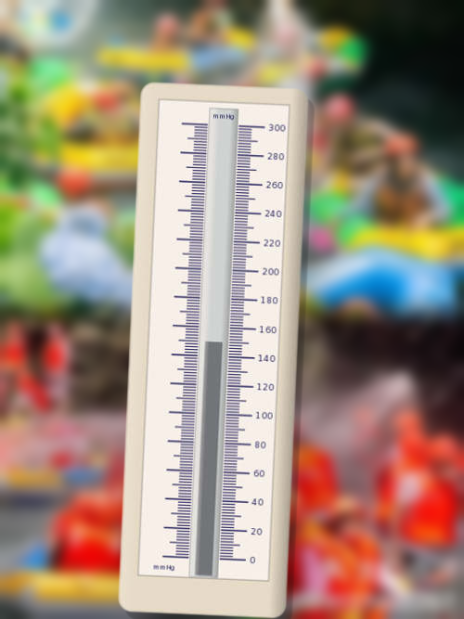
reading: 150
